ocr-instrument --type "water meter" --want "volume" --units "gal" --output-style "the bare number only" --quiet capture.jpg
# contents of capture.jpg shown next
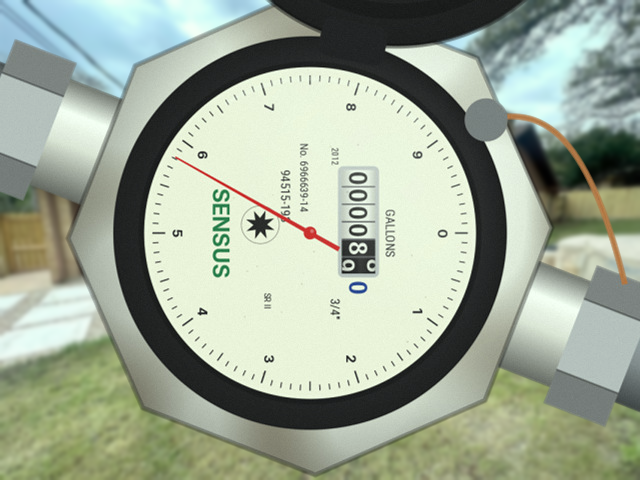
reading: 885.8
